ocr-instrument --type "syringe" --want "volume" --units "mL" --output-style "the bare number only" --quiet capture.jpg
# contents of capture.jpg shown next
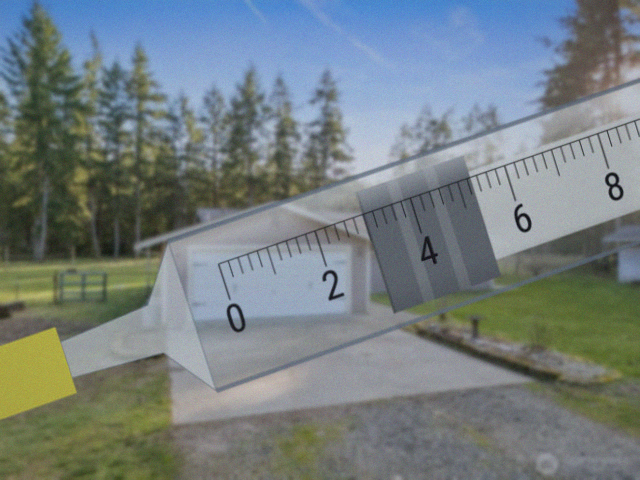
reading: 3
